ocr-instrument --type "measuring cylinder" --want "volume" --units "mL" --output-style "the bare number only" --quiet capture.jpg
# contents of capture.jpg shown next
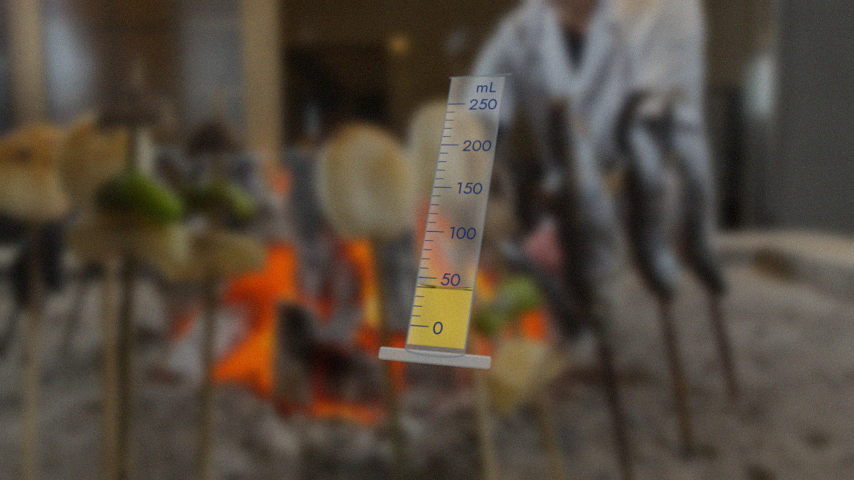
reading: 40
